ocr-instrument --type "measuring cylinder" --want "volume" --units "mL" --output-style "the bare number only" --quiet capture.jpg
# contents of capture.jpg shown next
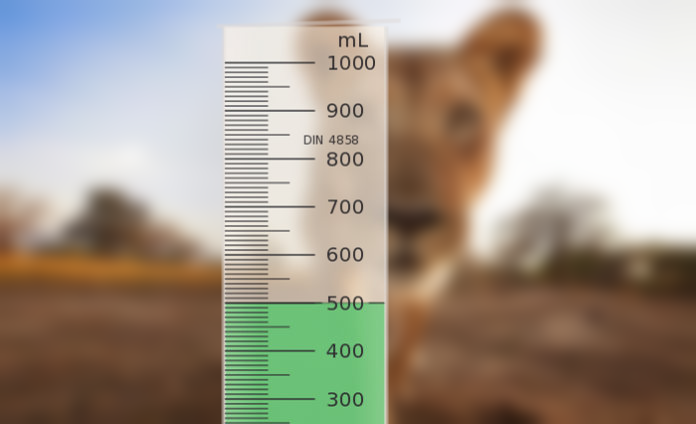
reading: 500
